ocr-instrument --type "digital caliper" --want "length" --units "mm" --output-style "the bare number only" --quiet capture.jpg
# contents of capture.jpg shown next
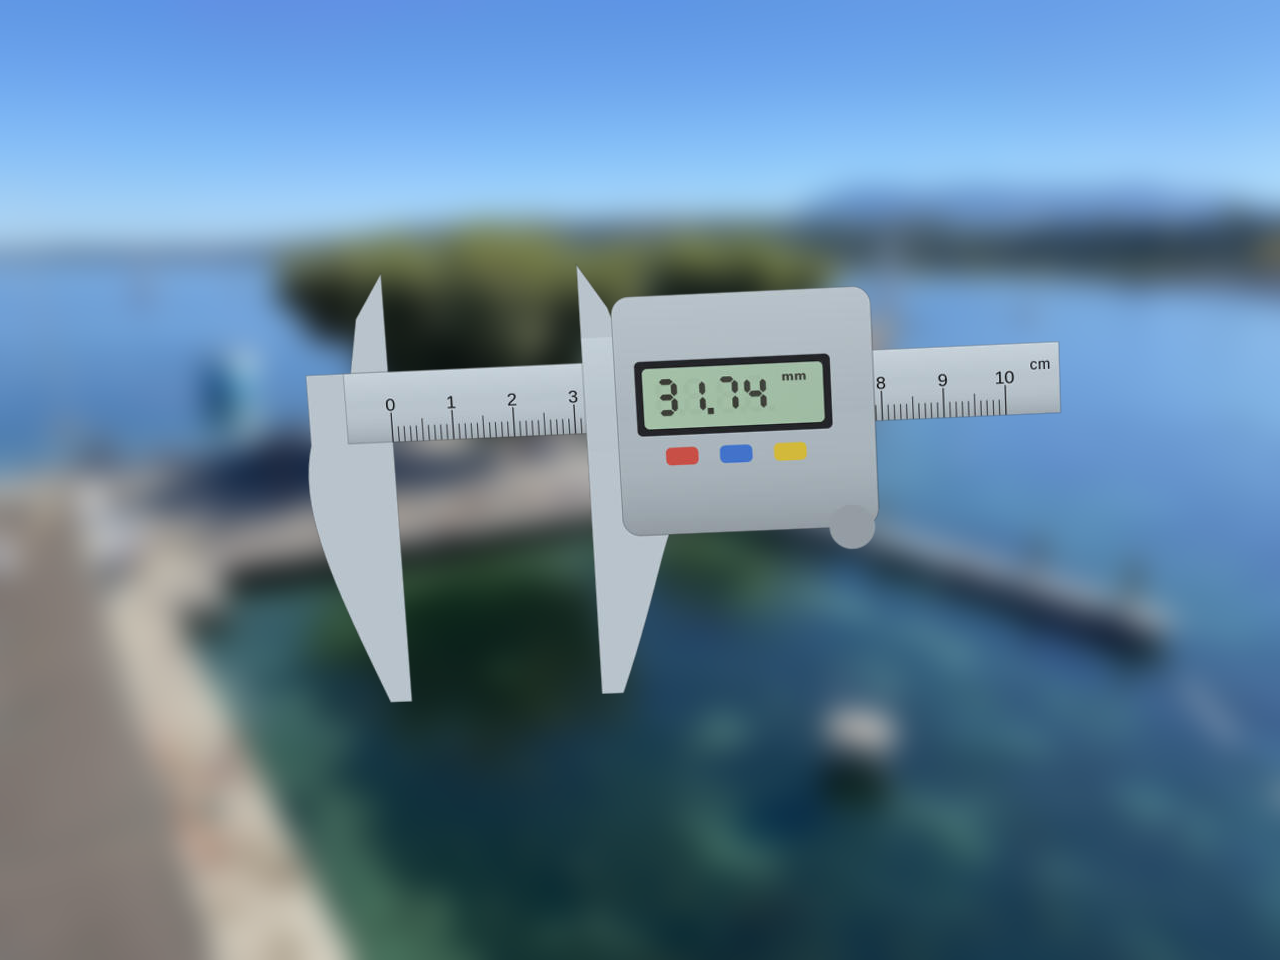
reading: 31.74
